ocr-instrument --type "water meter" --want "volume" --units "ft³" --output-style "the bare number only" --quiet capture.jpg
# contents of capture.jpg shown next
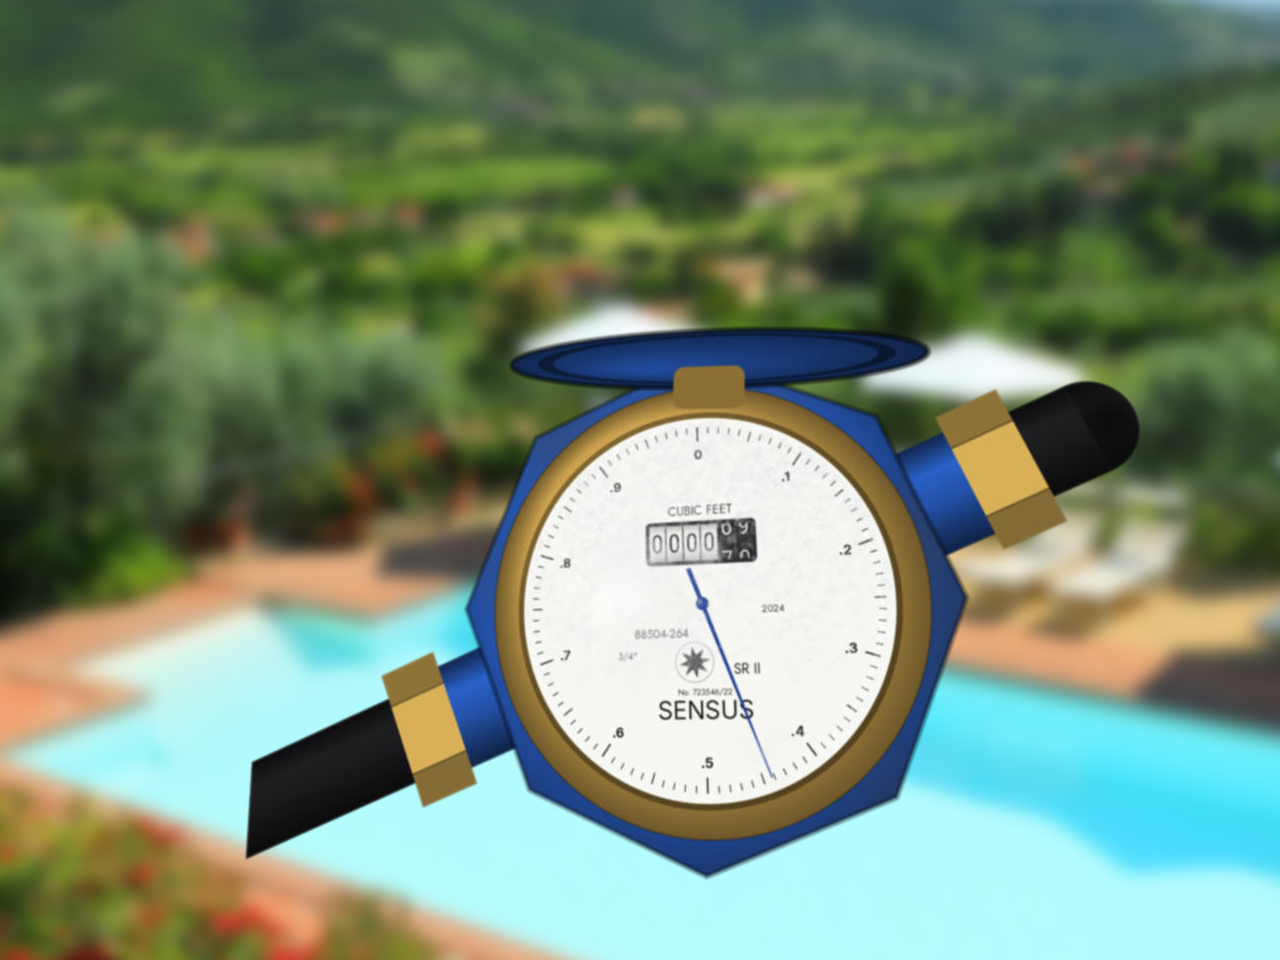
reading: 69.44
